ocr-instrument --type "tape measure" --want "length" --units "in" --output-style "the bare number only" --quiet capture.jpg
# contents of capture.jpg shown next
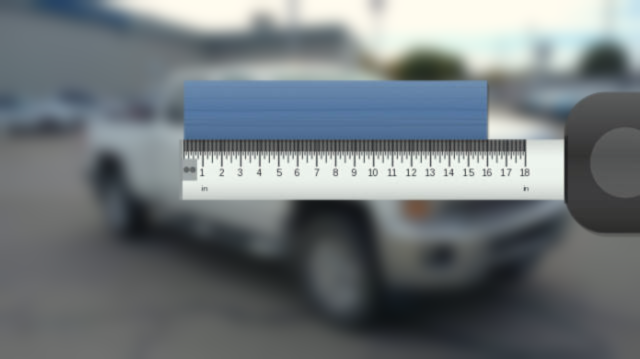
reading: 16
